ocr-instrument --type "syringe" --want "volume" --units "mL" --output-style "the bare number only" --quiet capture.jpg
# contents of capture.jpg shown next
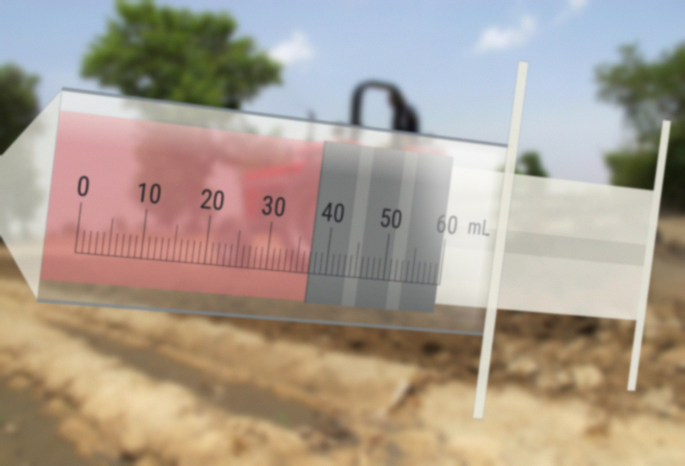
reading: 37
